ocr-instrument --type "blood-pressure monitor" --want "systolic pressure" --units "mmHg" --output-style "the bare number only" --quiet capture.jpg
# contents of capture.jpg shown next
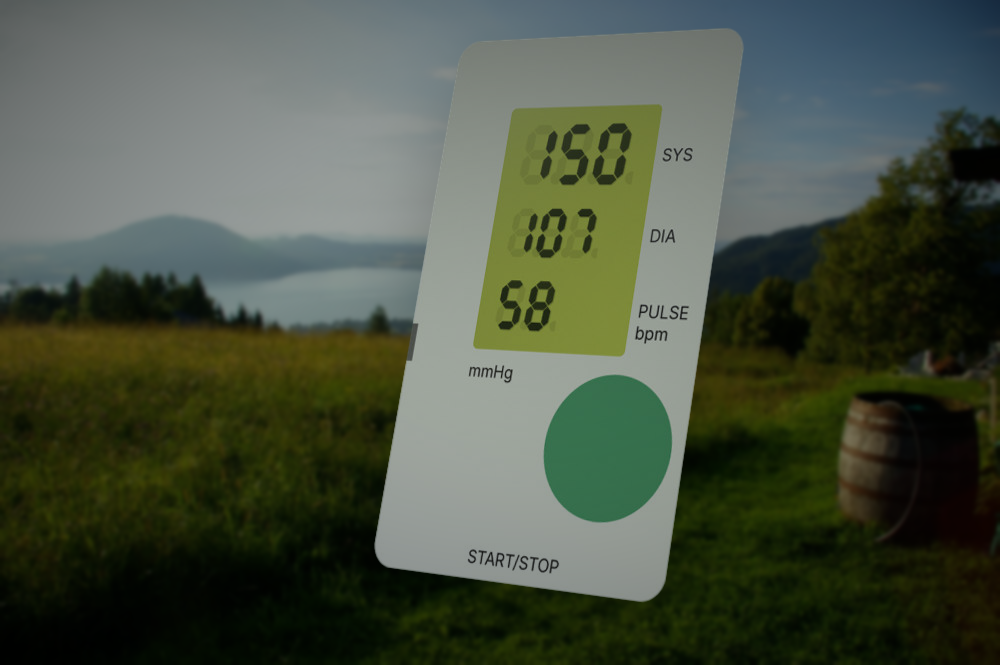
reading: 150
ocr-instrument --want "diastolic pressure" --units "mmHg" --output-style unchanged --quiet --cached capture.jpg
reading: 107
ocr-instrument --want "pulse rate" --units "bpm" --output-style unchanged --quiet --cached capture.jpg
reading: 58
